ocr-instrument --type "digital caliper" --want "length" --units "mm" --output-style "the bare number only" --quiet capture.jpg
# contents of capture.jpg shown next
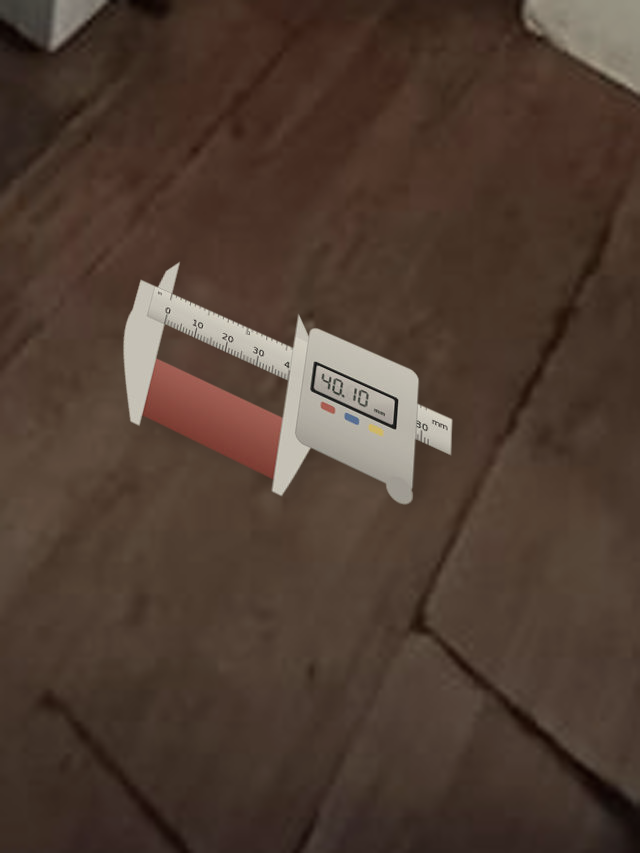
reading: 40.10
